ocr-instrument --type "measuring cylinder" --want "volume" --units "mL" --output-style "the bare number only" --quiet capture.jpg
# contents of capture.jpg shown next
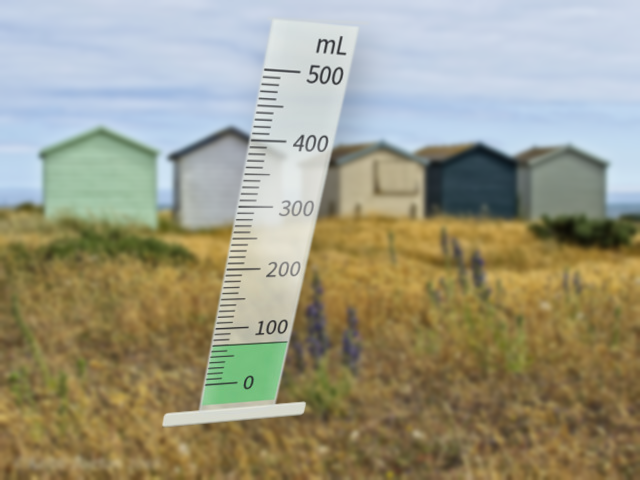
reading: 70
